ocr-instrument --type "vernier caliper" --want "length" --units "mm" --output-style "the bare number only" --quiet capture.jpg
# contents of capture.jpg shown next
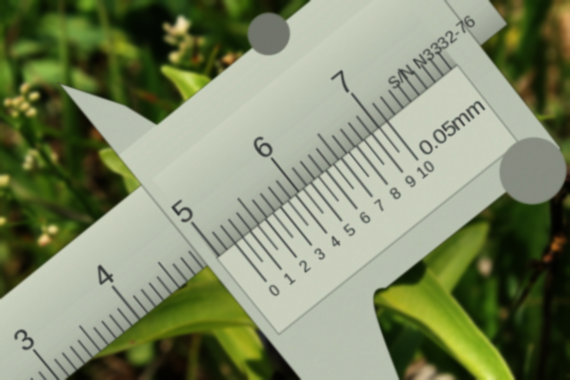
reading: 52.0
